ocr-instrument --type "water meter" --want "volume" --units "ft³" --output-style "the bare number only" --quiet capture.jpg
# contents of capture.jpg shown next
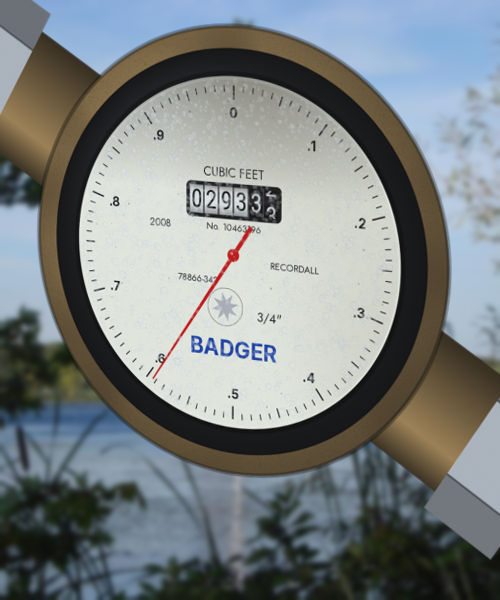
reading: 29332.59
